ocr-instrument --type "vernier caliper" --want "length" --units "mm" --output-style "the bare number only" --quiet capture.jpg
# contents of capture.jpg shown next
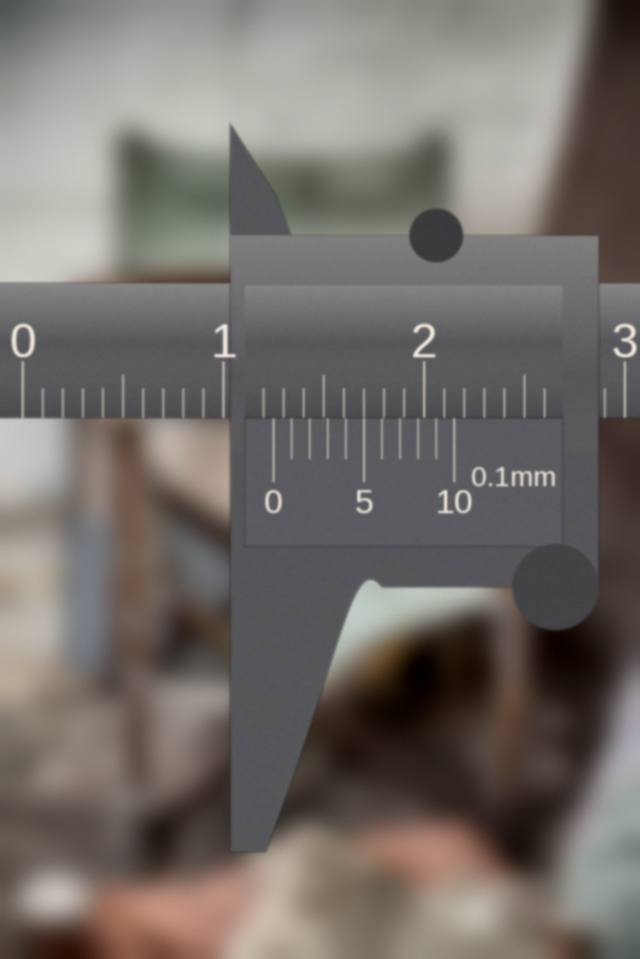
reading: 12.5
